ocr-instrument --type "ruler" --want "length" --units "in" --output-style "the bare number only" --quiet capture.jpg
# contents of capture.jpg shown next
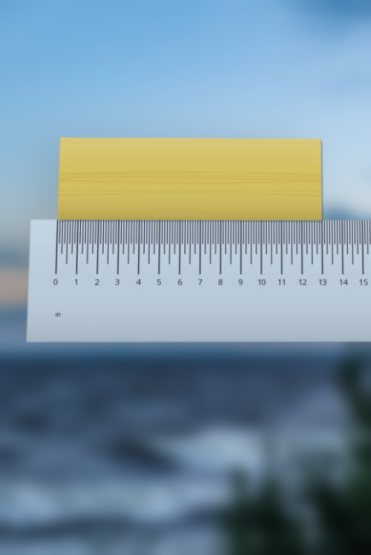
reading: 13
